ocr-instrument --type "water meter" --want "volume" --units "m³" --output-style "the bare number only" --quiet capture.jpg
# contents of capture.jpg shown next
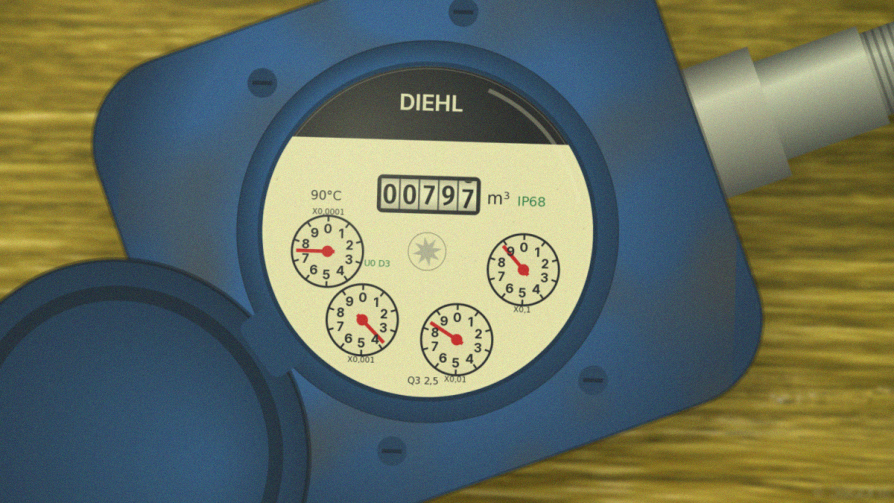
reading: 796.8837
